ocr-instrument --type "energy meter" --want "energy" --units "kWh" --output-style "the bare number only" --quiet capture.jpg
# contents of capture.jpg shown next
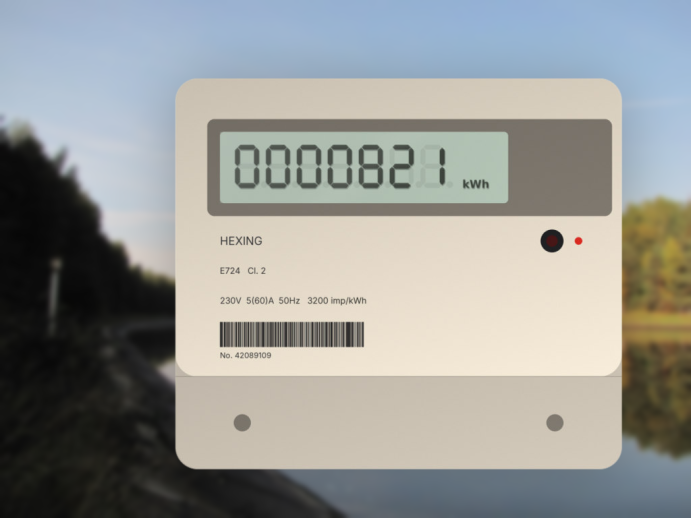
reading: 821
